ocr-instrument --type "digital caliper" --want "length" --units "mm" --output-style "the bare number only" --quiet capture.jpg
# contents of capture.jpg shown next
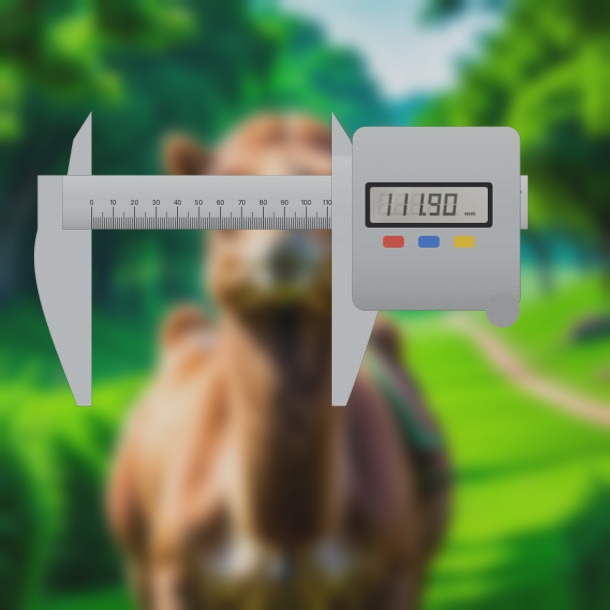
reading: 111.90
